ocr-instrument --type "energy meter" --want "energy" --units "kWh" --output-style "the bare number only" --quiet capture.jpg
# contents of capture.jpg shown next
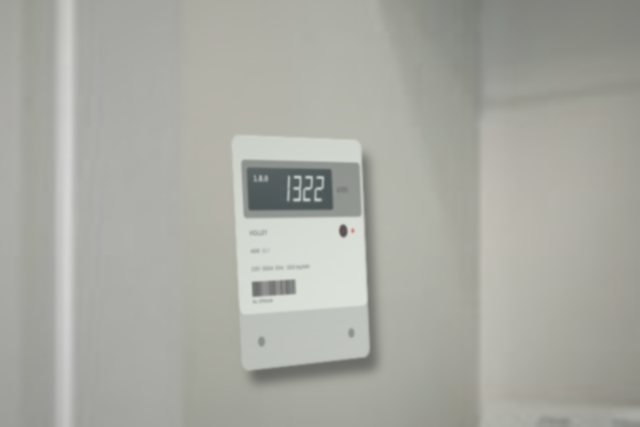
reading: 1322
